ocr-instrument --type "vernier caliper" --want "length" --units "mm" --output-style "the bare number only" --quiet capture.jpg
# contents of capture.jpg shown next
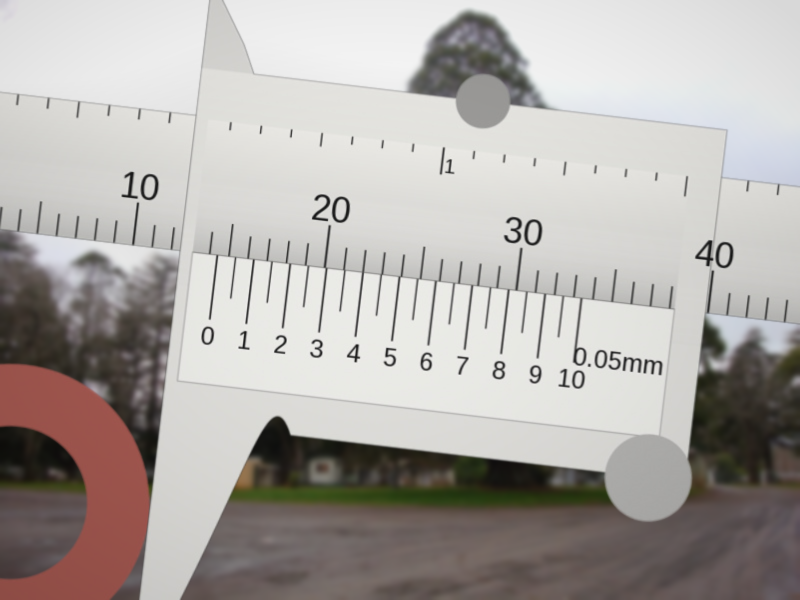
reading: 14.4
